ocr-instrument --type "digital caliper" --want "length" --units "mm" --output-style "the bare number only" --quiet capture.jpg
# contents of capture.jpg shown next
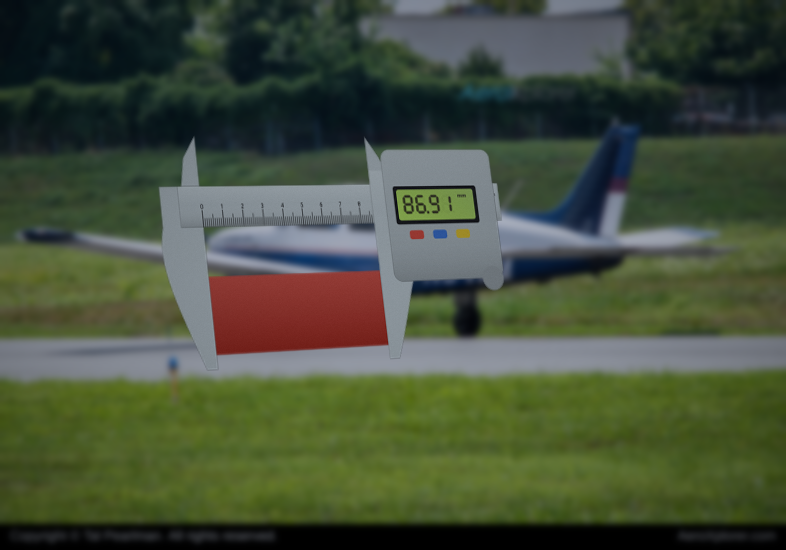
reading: 86.91
